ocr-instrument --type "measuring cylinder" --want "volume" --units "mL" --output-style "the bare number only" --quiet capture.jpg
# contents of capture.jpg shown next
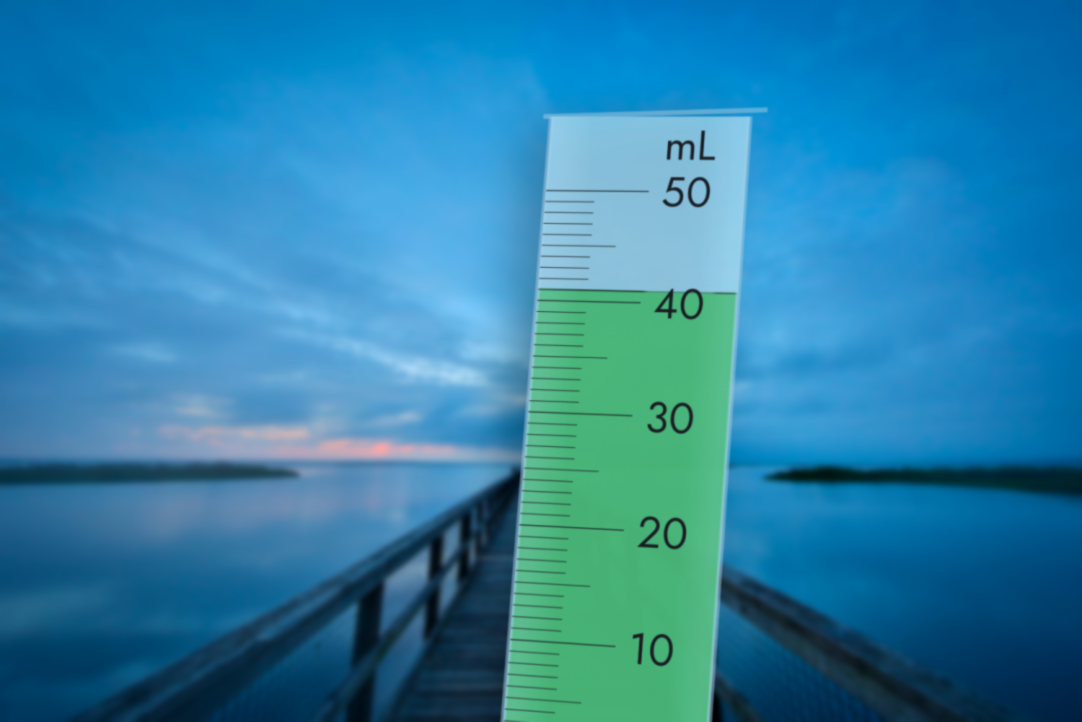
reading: 41
